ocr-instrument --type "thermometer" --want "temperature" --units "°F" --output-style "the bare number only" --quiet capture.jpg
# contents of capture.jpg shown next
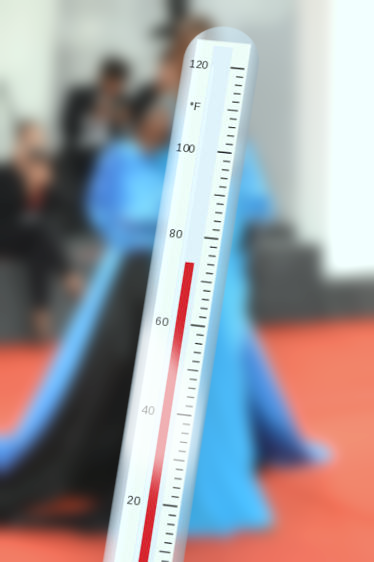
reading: 74
